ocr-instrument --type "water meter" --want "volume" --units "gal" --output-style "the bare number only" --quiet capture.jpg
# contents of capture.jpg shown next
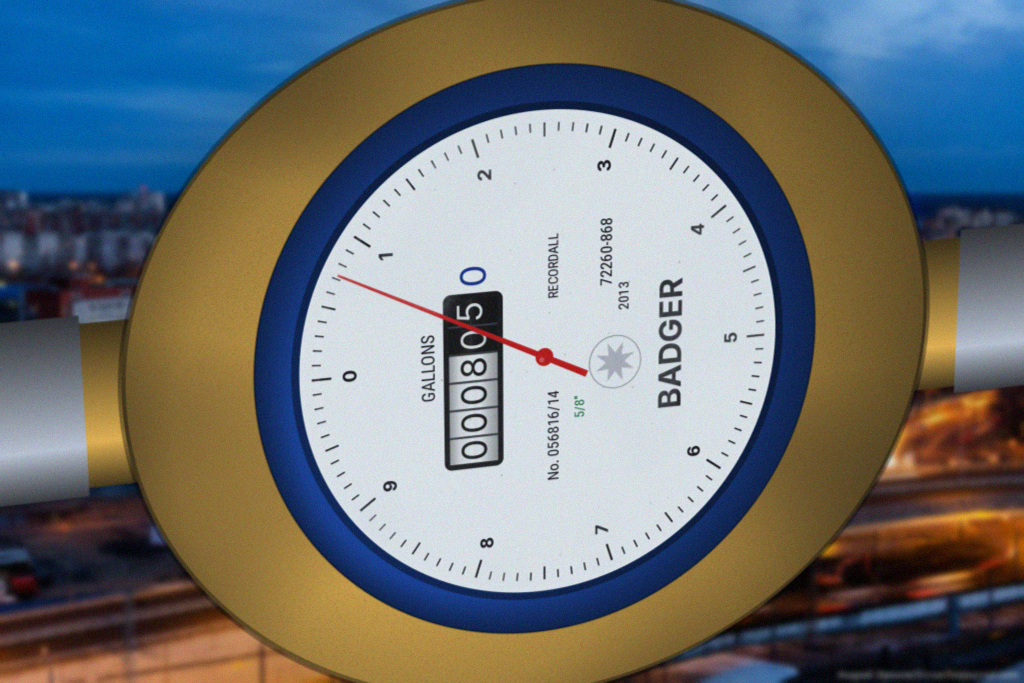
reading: 8050.7
